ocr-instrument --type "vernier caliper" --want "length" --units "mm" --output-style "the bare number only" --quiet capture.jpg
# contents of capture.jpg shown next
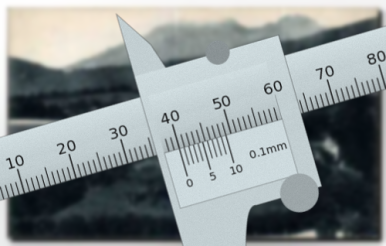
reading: 40.0
